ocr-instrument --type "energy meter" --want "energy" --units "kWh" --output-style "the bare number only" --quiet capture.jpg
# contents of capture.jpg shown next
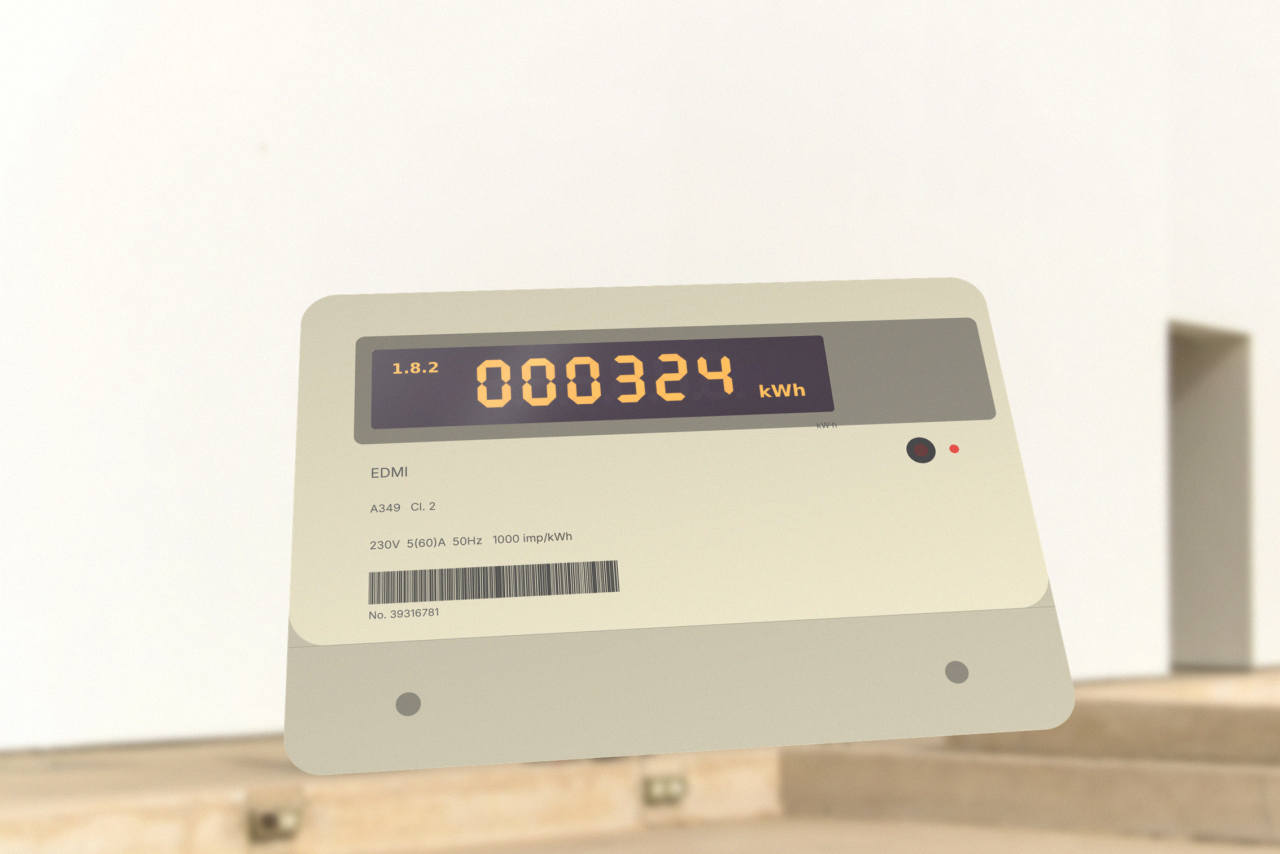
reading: 324
